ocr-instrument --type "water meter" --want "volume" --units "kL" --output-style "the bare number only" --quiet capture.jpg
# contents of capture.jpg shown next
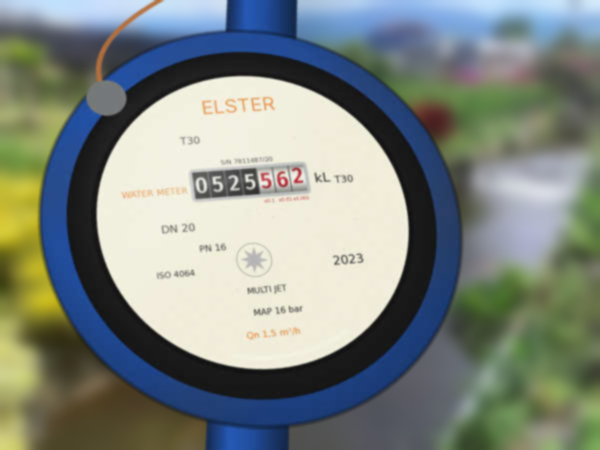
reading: 525.562
